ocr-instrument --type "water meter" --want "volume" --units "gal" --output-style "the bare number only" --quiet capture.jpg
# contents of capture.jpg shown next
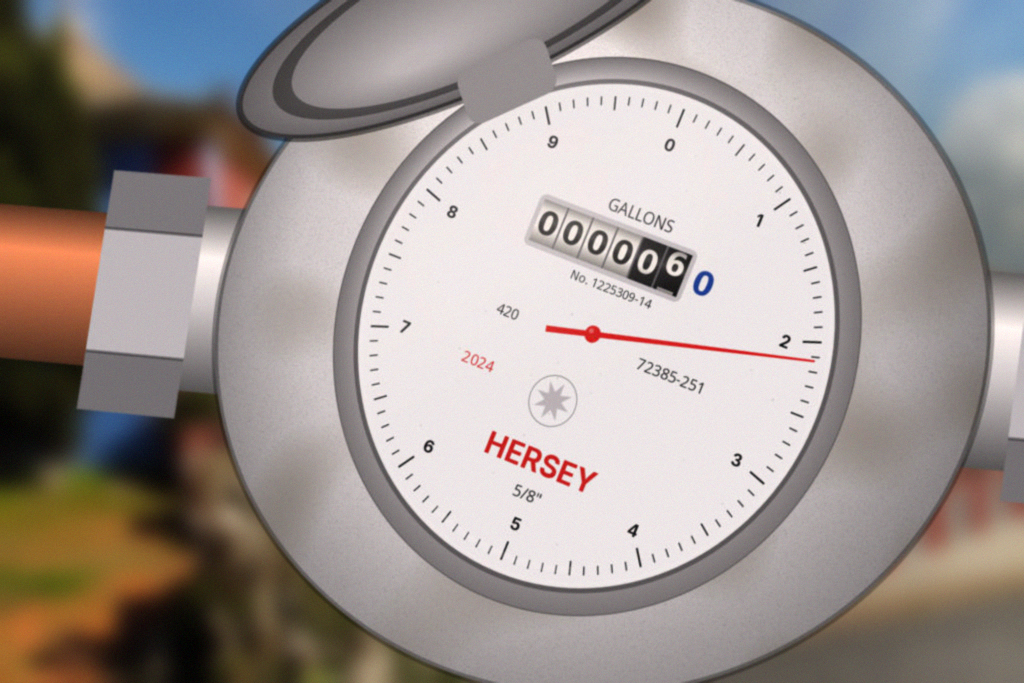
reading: 62.1
